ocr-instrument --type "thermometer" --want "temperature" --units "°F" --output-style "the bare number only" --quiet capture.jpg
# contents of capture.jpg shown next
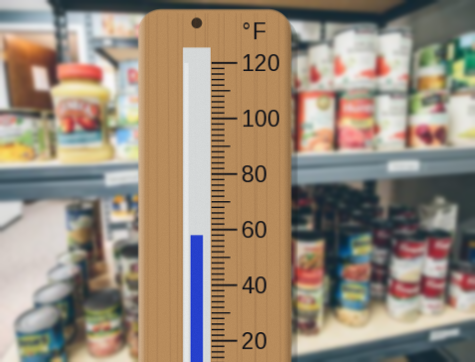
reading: 58
